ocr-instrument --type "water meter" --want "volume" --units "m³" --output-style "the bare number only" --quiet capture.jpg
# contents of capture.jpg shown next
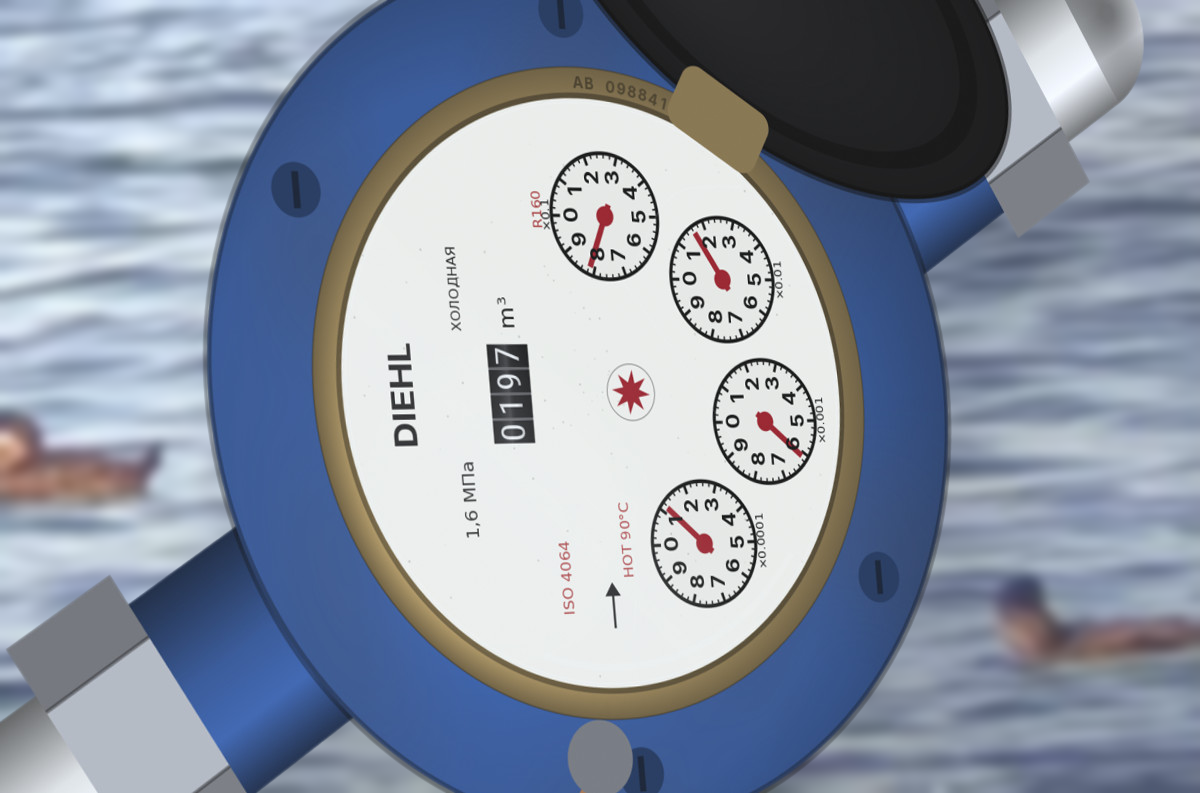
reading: 197.8161
